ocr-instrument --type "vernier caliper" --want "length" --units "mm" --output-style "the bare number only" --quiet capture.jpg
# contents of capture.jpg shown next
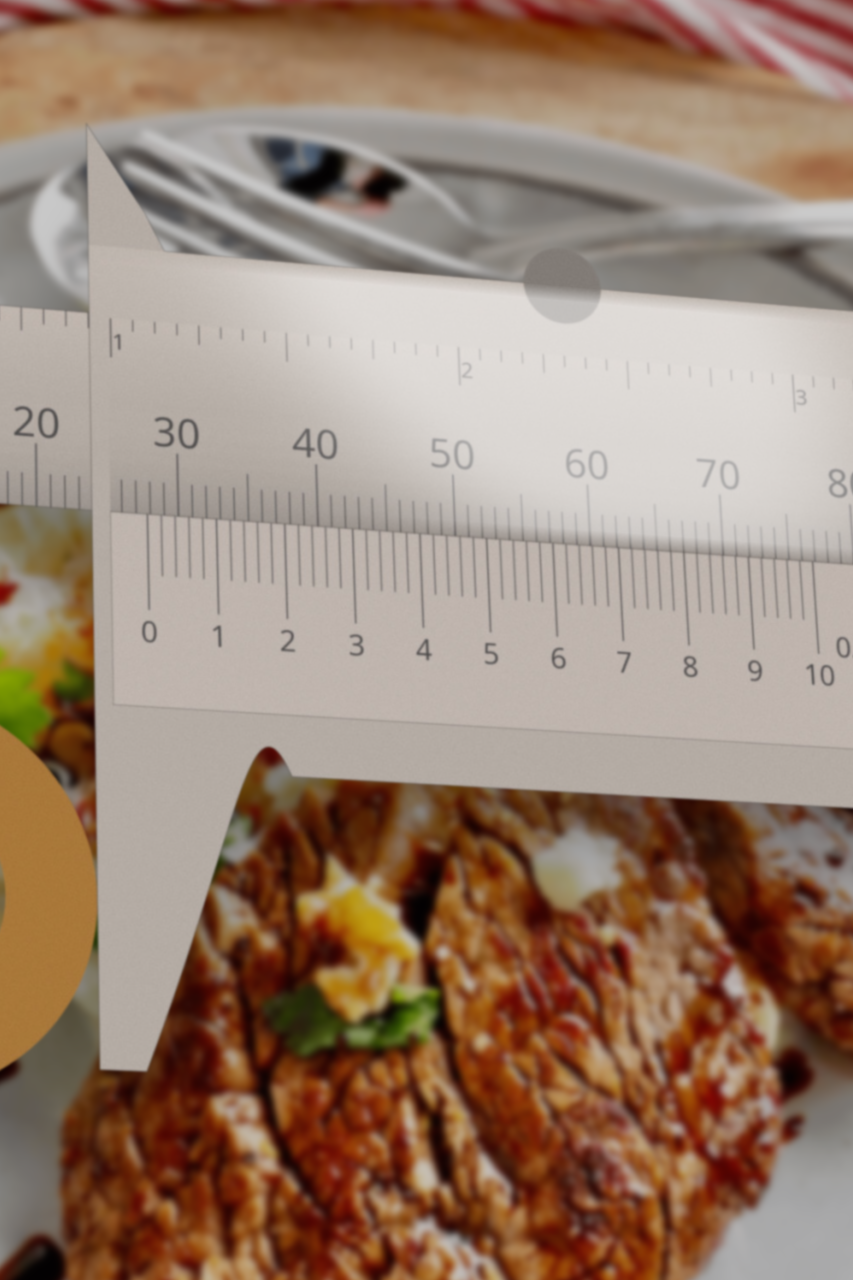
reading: 27.8
